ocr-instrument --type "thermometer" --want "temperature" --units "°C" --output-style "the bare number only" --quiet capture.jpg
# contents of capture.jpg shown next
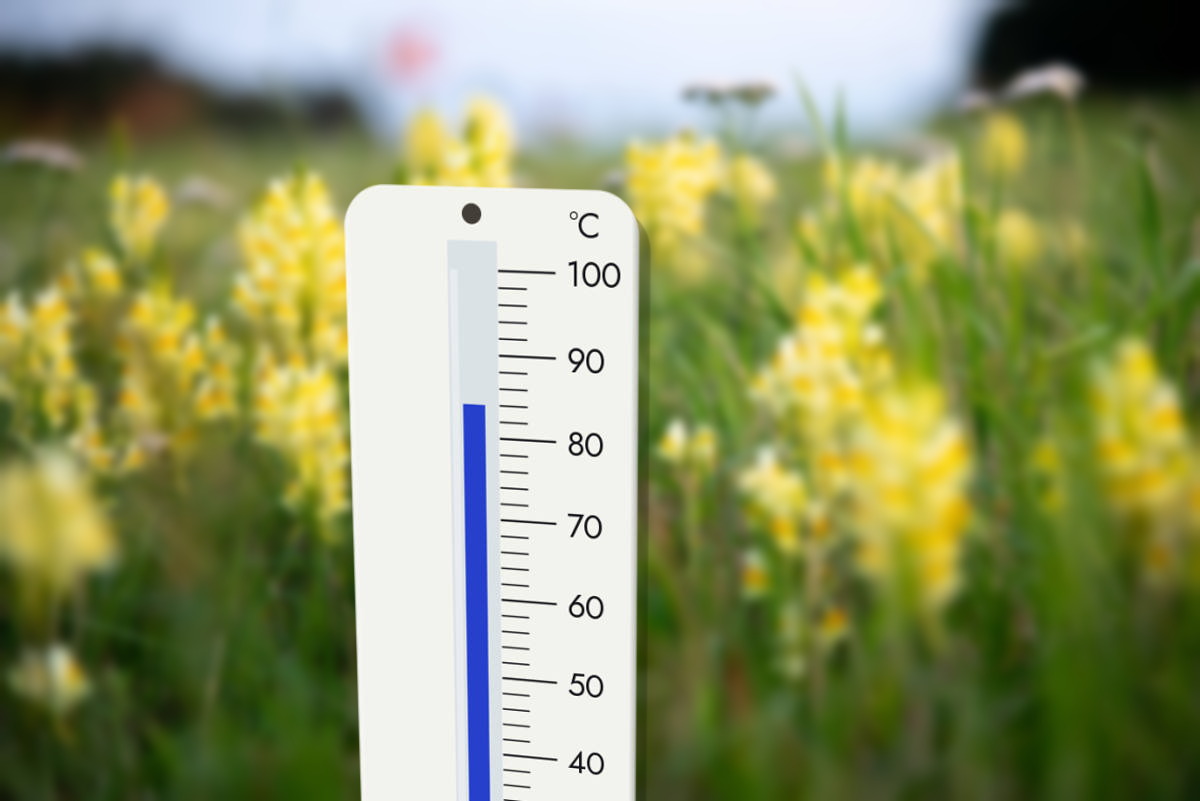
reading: 84
